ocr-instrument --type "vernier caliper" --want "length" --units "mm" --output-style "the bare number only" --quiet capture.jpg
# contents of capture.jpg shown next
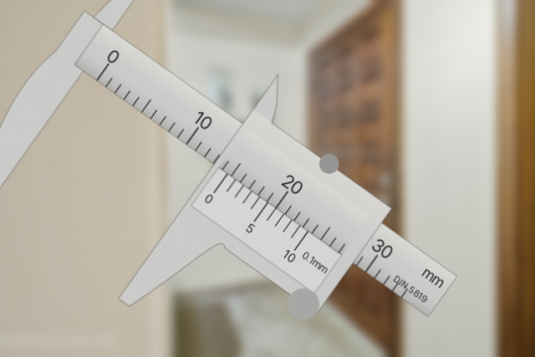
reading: 14.6
